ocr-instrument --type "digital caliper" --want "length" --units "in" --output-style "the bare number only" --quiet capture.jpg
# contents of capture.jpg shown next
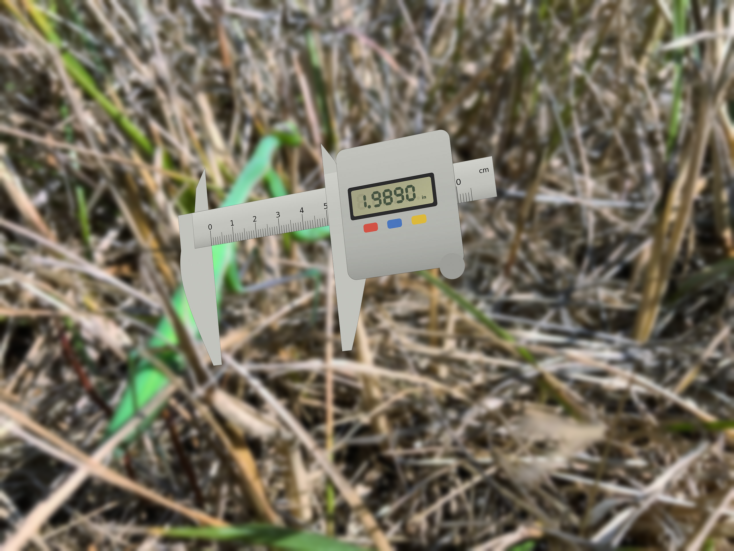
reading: 1.9890
